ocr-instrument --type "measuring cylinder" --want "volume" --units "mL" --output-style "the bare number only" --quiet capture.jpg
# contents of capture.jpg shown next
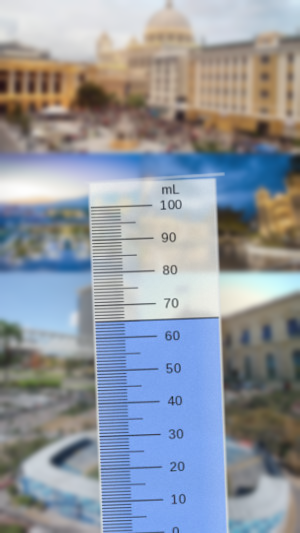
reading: 65
